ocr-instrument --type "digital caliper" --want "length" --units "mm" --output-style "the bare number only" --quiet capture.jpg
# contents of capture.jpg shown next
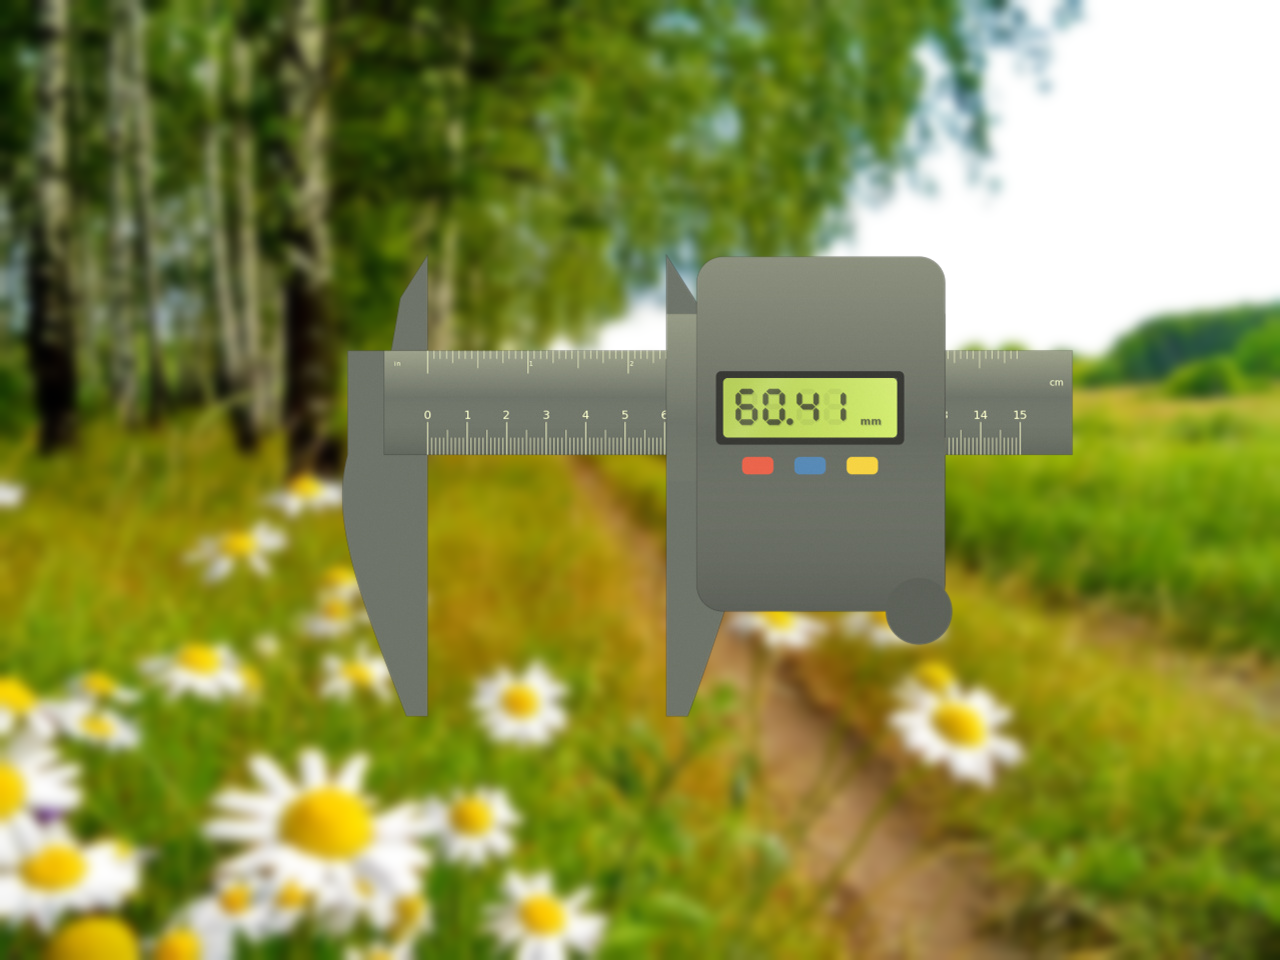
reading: 60.41
